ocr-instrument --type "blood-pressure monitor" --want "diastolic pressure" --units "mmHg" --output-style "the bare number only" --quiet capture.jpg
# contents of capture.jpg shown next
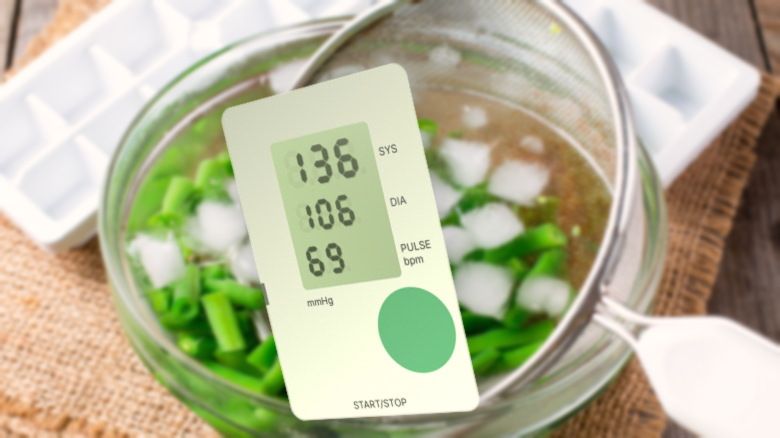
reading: 106
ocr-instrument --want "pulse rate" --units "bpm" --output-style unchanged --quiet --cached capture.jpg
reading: 69
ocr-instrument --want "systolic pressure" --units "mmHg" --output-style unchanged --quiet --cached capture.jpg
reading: 136
